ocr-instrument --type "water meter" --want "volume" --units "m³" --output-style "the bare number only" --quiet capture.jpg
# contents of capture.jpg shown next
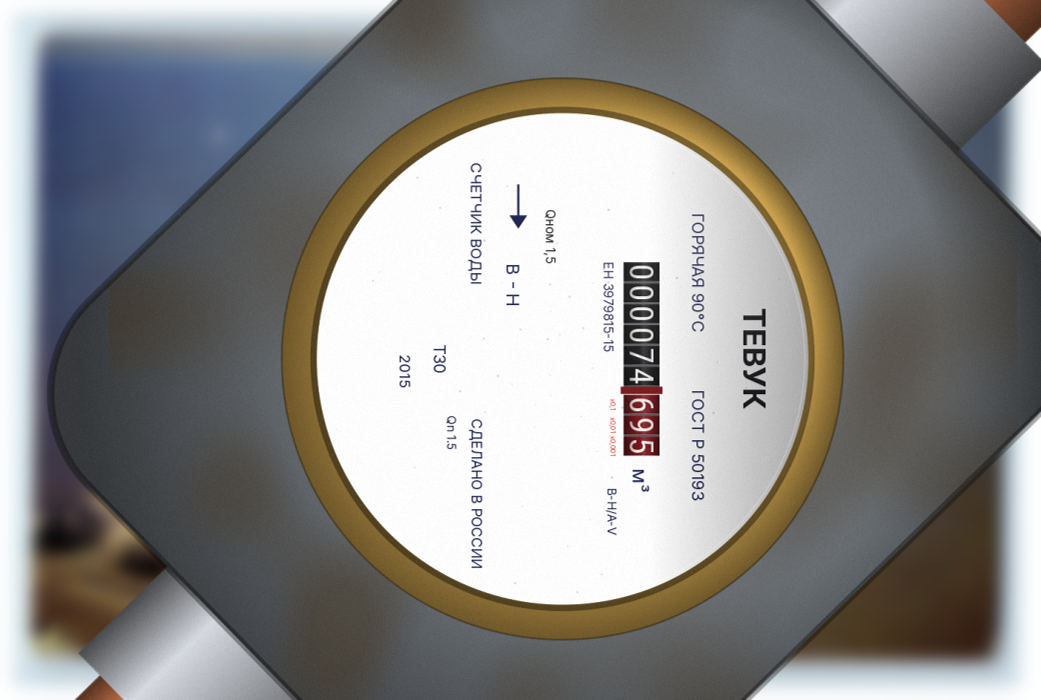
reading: 74.695
